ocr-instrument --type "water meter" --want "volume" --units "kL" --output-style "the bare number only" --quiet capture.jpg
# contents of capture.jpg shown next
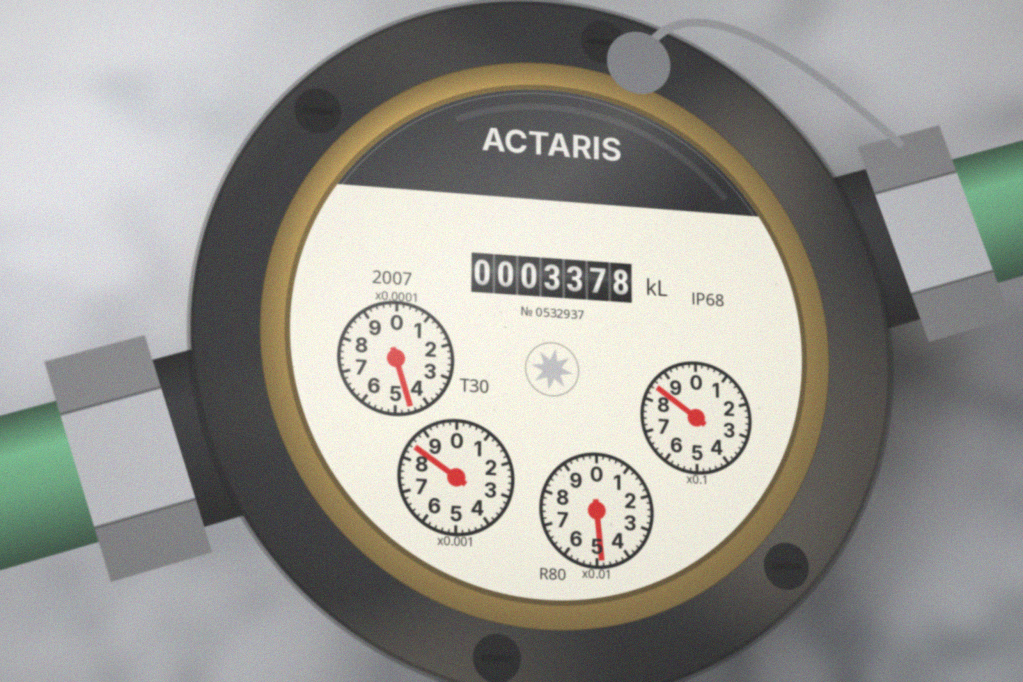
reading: 3378.8484
